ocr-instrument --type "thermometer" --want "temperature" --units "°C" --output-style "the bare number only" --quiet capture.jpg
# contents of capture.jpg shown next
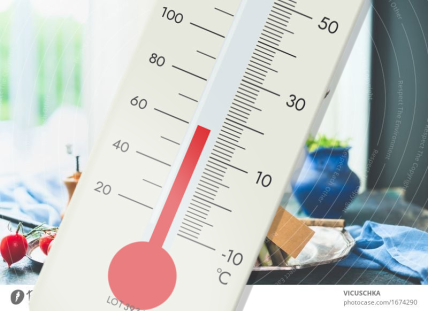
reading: 16
